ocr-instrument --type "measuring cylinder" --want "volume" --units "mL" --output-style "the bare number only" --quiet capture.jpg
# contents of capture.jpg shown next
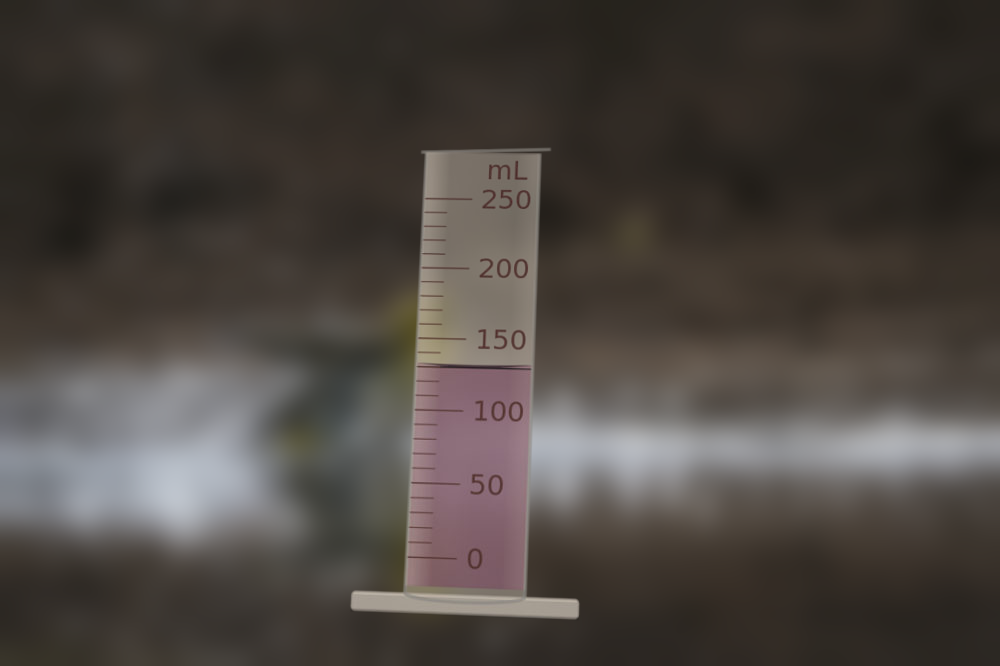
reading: 130
